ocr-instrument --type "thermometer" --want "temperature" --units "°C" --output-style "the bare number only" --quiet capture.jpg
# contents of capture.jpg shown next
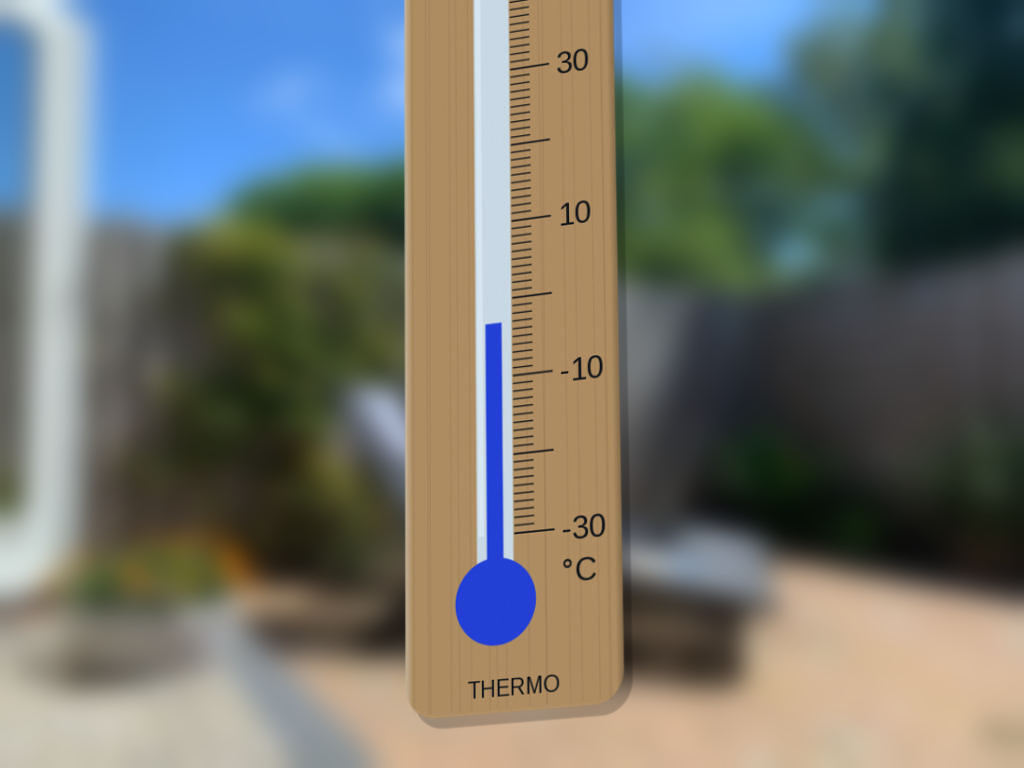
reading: -3
